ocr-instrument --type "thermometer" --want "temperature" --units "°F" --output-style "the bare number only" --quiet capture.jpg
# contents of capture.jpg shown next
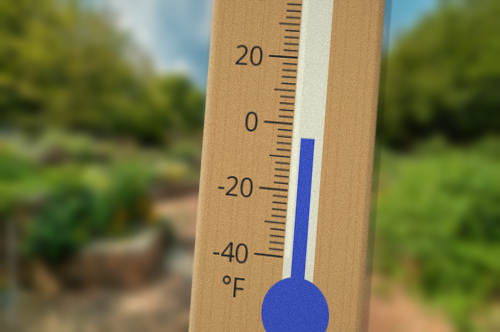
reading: -4
